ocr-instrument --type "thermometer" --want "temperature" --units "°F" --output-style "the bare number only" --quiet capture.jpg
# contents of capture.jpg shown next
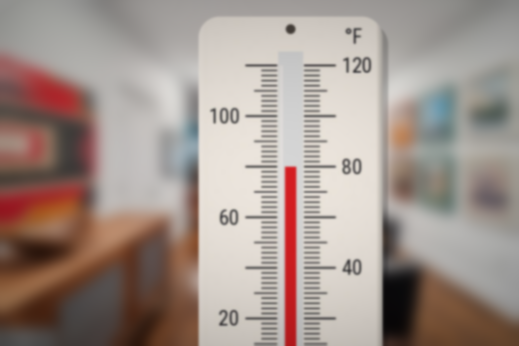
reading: 80
